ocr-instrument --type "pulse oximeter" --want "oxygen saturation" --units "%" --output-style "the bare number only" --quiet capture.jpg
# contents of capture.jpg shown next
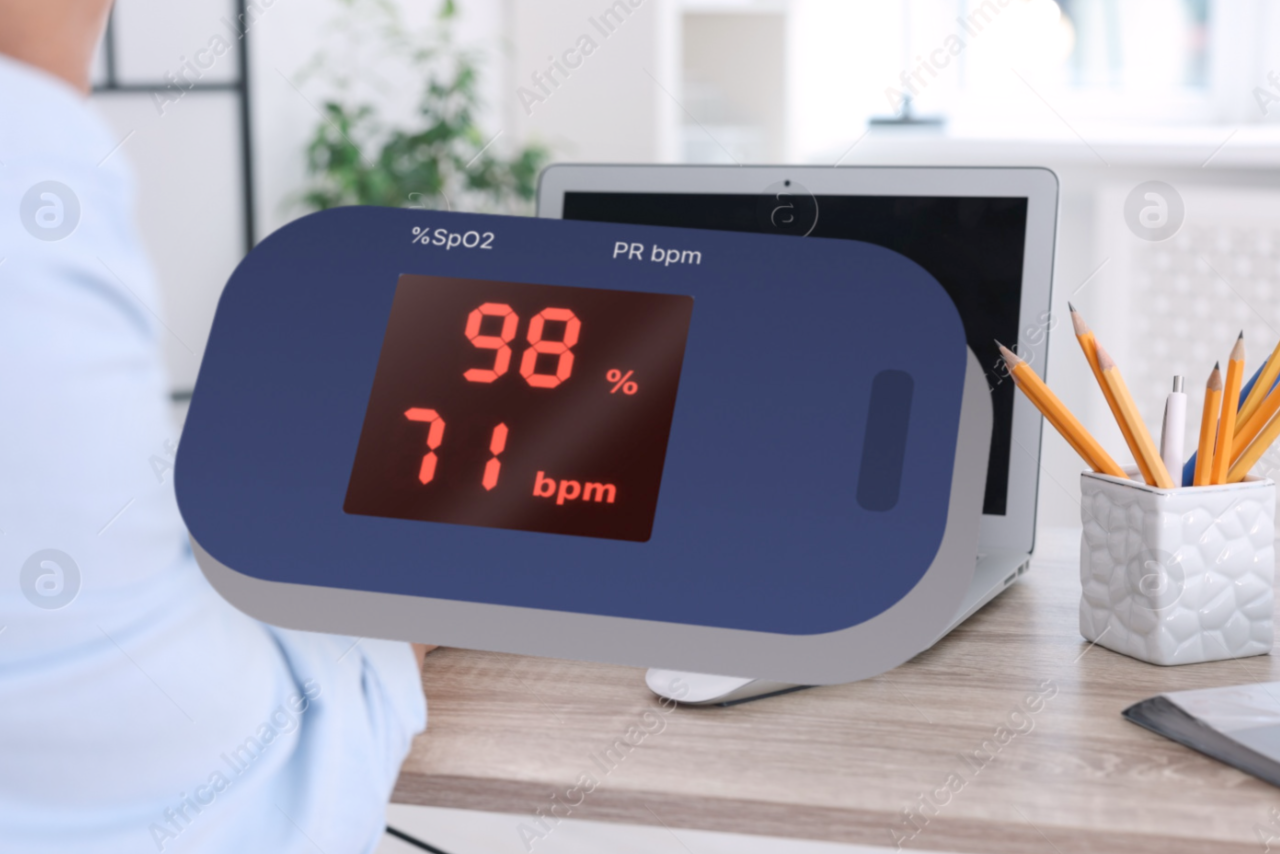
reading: 98
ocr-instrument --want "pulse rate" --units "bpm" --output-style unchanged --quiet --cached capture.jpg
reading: 71
